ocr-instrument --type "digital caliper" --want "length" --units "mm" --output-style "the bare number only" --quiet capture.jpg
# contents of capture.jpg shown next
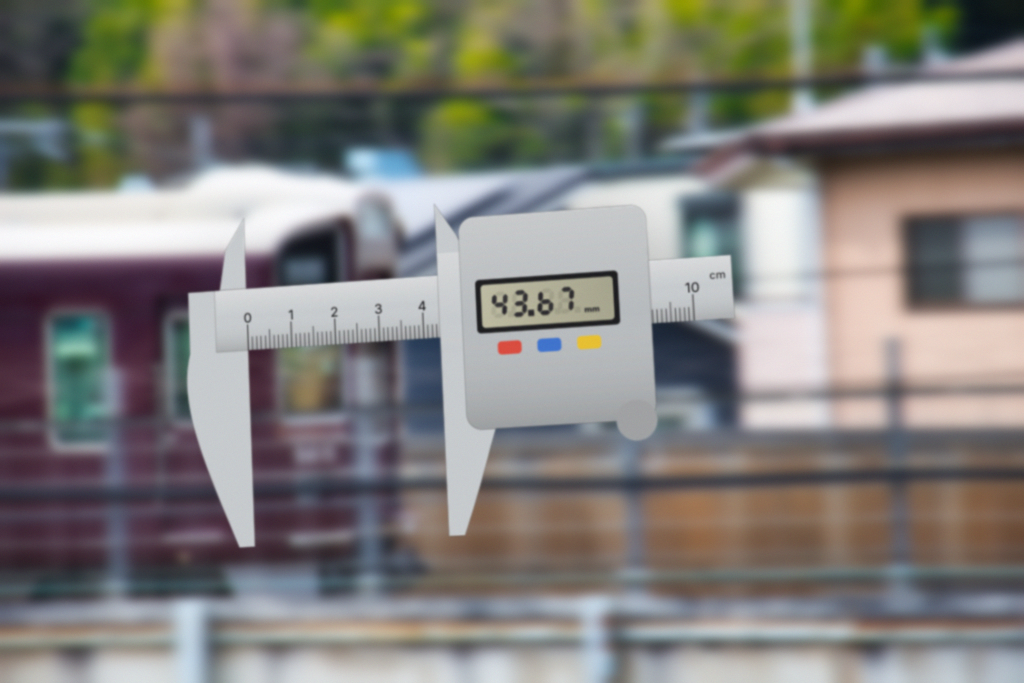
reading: 43.67
